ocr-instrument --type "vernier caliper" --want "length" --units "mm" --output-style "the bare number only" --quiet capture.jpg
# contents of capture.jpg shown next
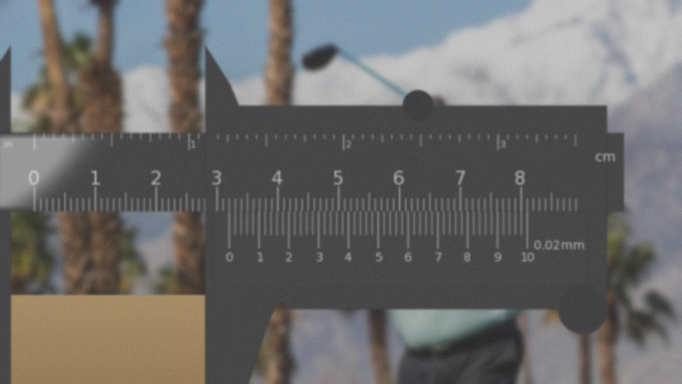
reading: 32.0
